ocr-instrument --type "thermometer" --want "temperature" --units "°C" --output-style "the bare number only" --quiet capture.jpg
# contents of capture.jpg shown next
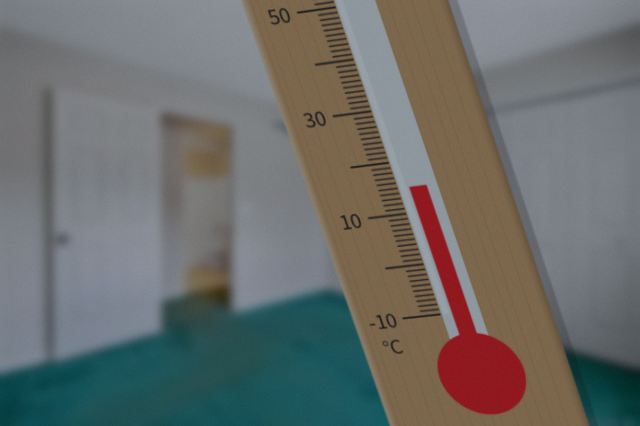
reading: 15
